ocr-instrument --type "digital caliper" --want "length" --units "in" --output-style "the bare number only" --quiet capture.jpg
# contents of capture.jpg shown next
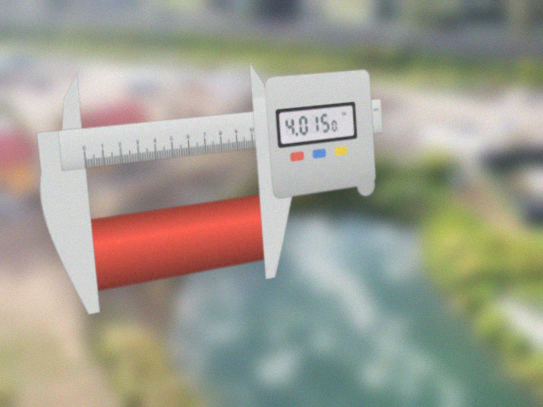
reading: 4.0150
